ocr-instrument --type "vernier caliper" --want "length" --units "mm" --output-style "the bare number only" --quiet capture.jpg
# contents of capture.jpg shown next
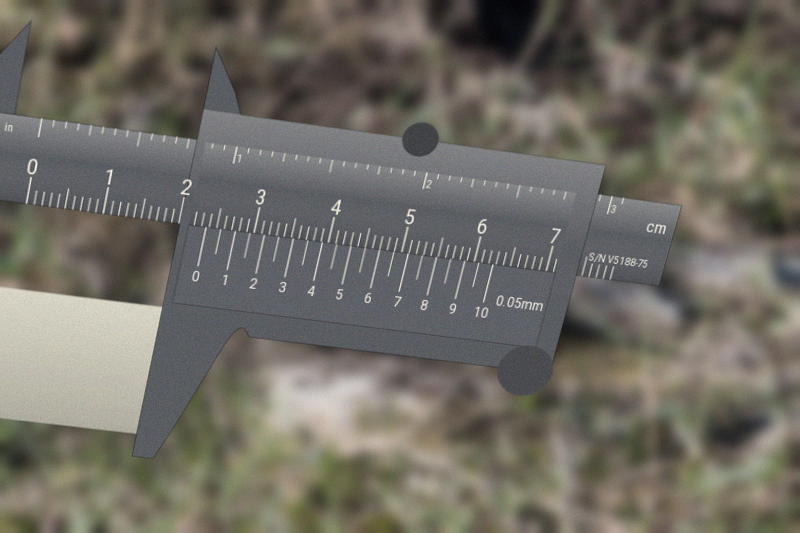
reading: 23.6
